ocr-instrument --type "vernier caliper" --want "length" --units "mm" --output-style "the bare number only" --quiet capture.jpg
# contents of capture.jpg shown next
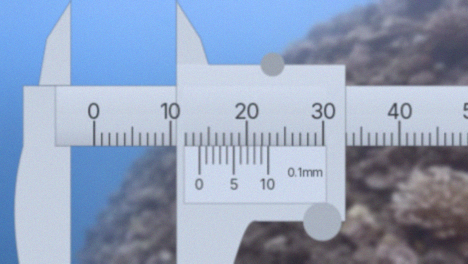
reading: 13.8
